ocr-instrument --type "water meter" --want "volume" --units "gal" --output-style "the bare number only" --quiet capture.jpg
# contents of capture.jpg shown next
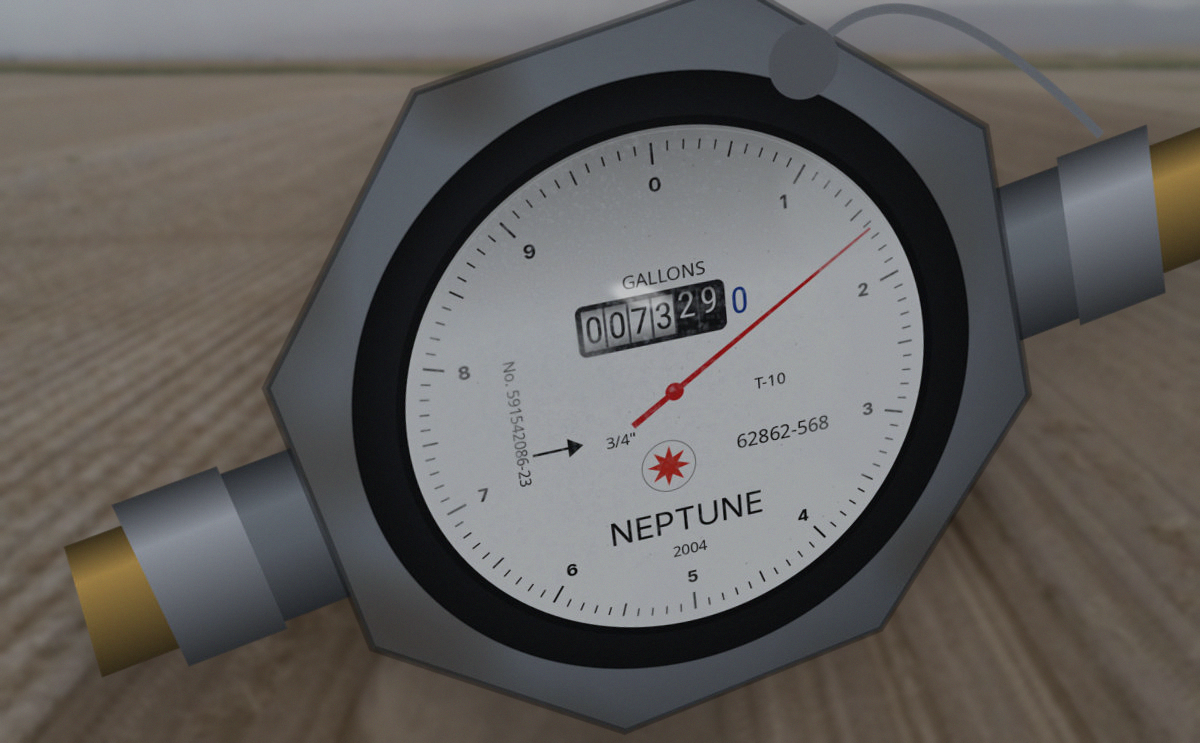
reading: 73291.6
